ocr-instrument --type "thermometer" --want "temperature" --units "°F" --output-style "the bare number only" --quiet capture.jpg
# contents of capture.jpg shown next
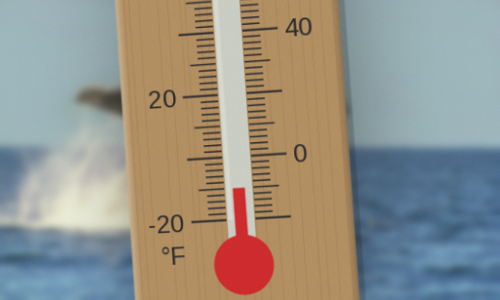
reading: -10
